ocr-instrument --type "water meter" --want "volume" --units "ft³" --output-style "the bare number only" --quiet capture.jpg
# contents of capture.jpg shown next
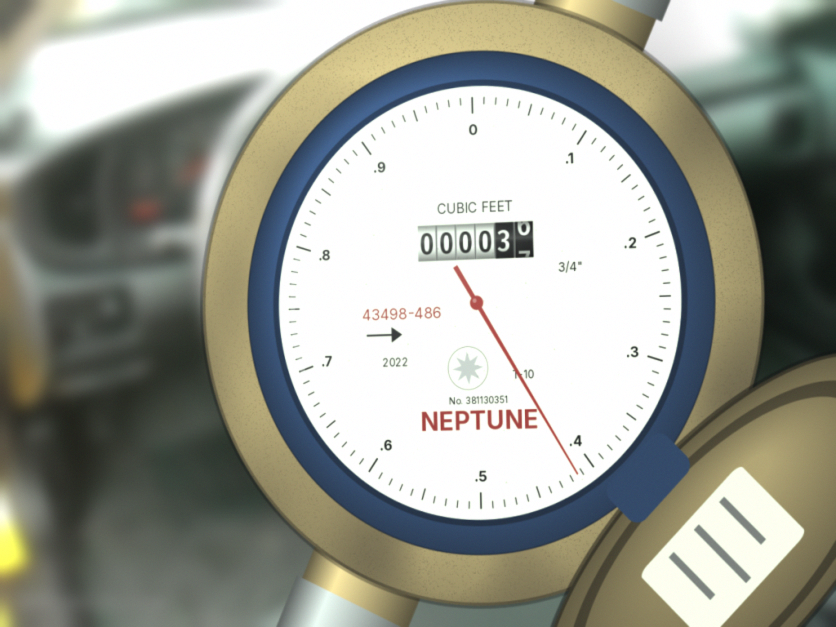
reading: 36.41
